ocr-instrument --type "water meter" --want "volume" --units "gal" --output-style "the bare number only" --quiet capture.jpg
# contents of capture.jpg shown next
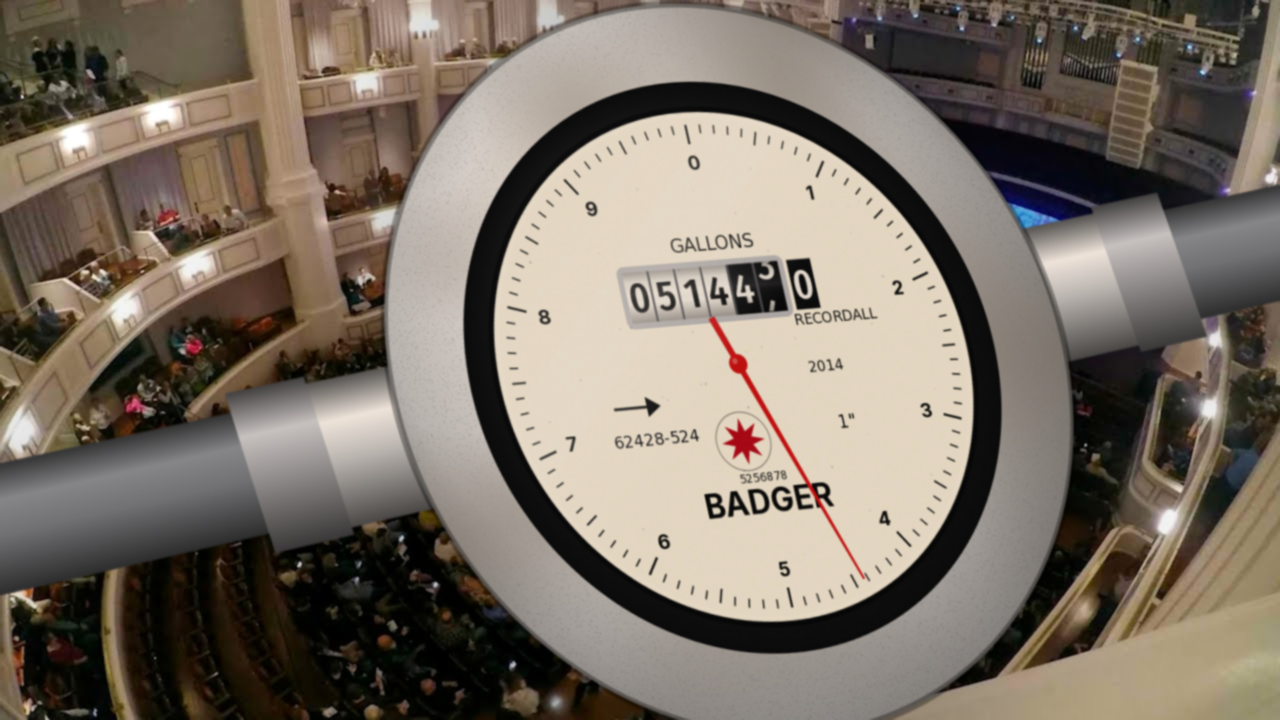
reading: 514434.4
